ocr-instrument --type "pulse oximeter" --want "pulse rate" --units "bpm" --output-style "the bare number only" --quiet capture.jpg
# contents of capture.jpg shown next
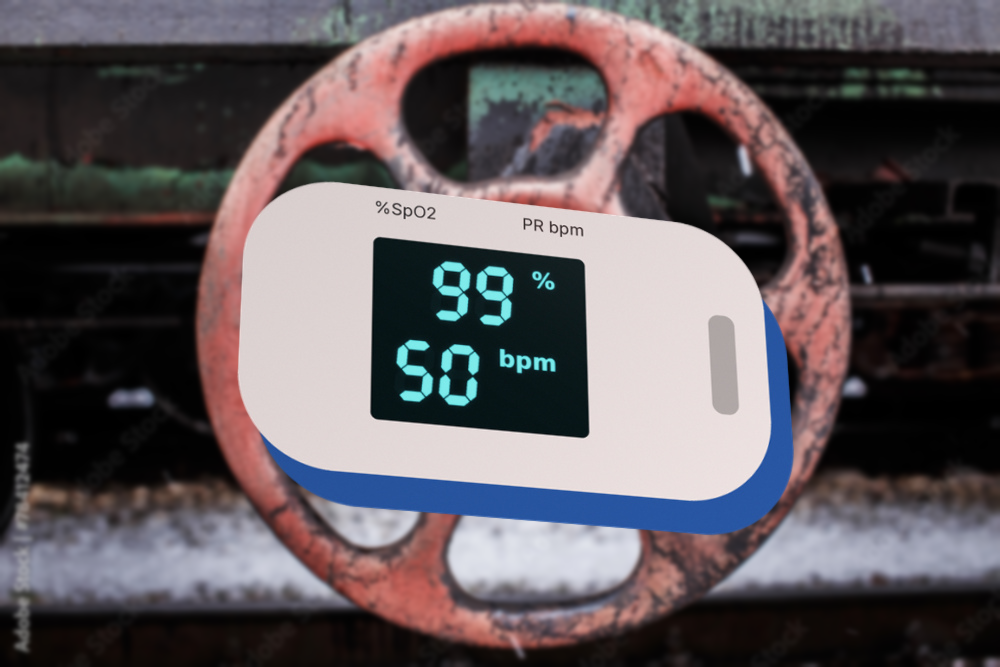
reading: 50
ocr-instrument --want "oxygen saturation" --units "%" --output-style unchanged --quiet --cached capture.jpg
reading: 99
